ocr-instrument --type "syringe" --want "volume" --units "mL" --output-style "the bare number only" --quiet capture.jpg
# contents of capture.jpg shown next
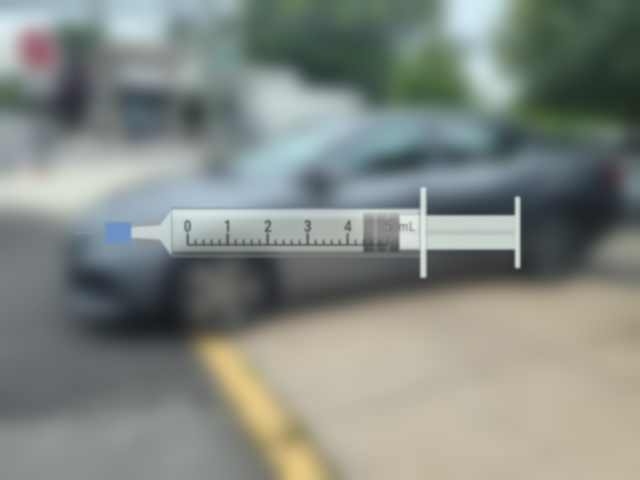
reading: 4.4
